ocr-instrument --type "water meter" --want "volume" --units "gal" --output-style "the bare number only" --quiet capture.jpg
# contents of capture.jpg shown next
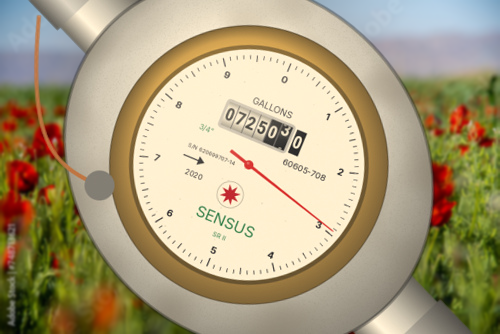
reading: 725032.9
